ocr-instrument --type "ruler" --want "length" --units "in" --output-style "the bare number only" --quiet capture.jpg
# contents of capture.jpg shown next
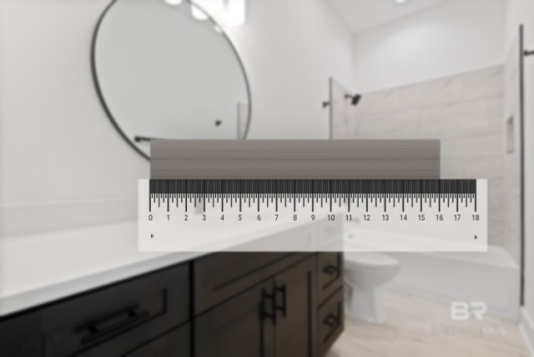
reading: 16
